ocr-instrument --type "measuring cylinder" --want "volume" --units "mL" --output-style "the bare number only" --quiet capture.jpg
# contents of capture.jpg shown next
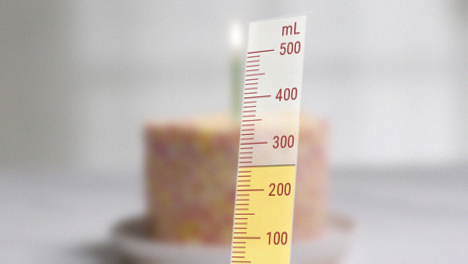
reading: 250
